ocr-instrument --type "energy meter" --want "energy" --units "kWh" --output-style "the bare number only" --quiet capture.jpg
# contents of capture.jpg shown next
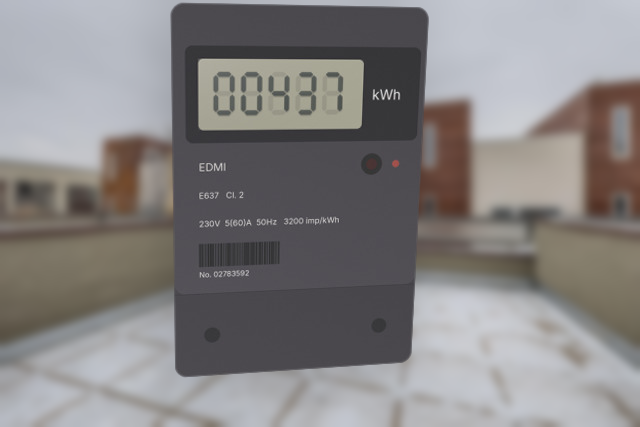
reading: 437
